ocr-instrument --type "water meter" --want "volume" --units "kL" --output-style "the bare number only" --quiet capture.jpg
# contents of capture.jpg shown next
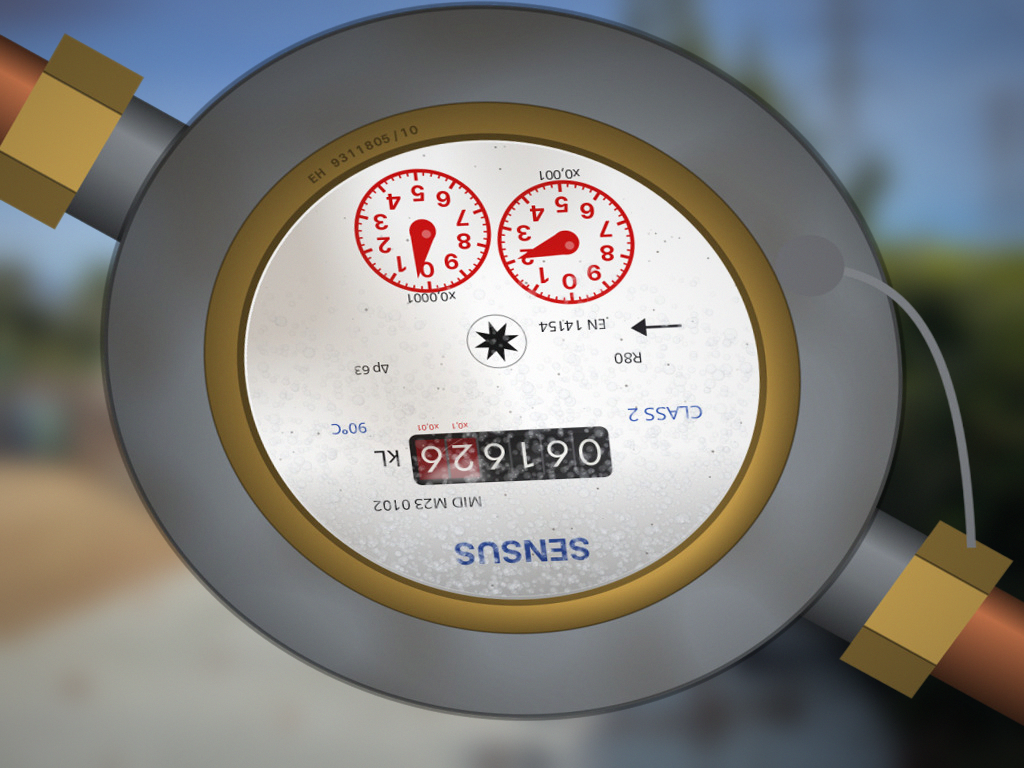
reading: 616.2620
